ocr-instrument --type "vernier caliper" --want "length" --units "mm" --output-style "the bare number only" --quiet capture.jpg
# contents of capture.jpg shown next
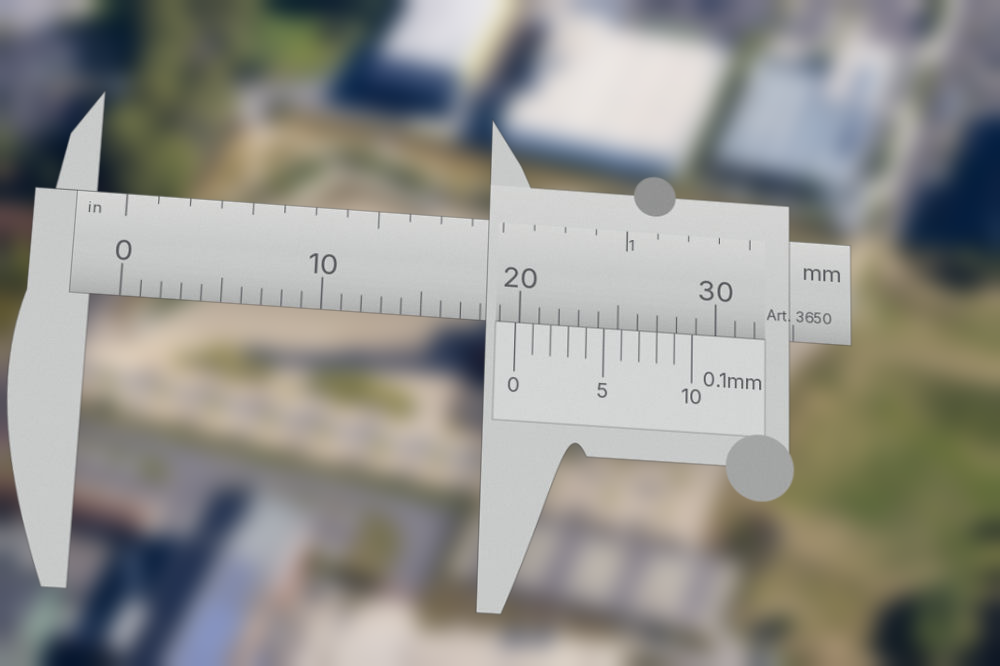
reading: 19.8
